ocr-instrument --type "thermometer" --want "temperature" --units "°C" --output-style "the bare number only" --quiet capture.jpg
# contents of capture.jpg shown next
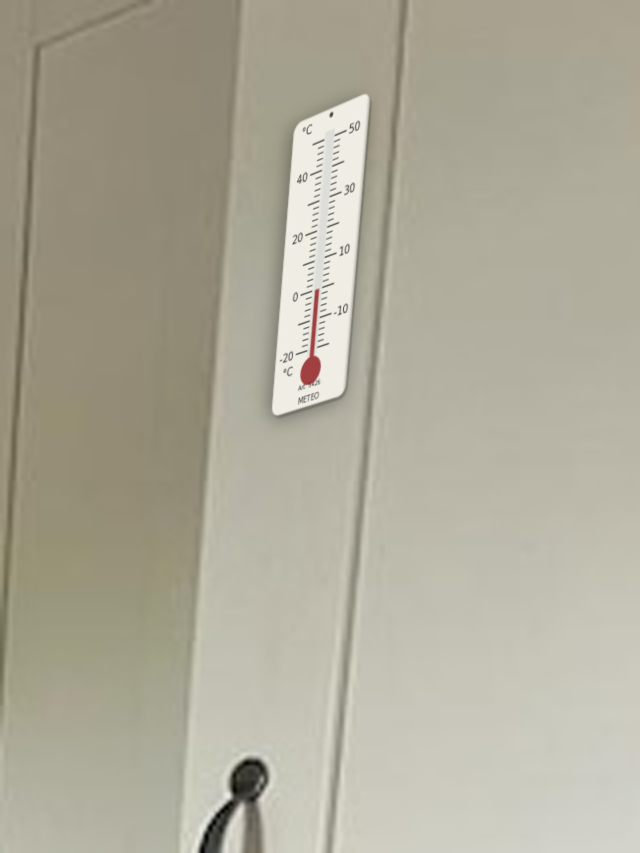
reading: 0
